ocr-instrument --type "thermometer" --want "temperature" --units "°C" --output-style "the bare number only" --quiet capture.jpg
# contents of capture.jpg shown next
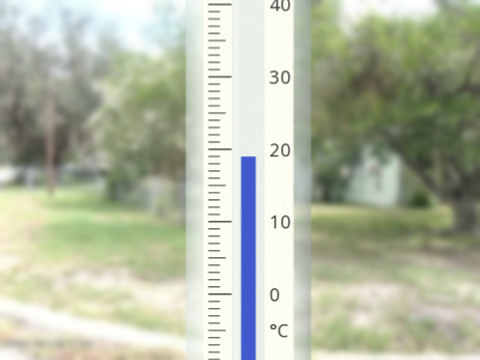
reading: 19
